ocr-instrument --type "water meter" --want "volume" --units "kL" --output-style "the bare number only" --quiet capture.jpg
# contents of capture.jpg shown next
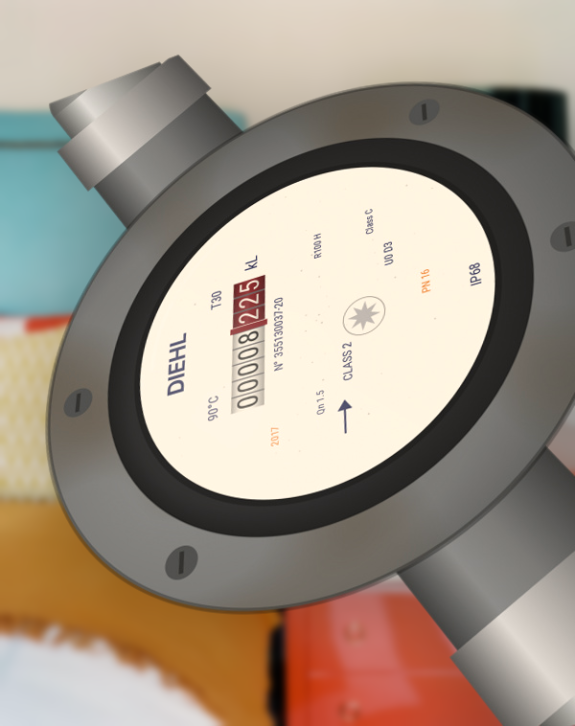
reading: 8.225
